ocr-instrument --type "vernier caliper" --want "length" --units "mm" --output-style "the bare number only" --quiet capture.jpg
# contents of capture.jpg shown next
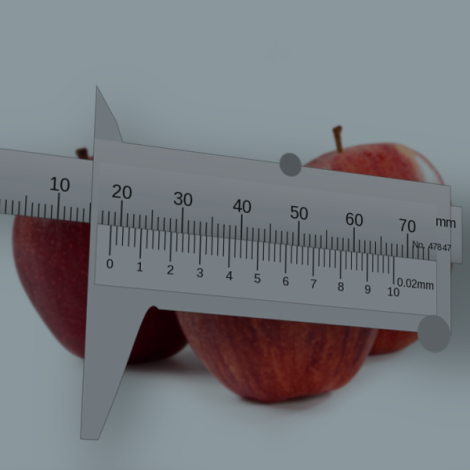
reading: 18.4
